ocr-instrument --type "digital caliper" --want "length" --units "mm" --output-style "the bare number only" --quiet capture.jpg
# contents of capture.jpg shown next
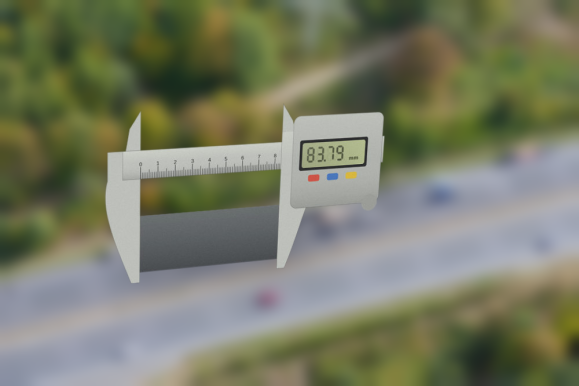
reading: 83.79
